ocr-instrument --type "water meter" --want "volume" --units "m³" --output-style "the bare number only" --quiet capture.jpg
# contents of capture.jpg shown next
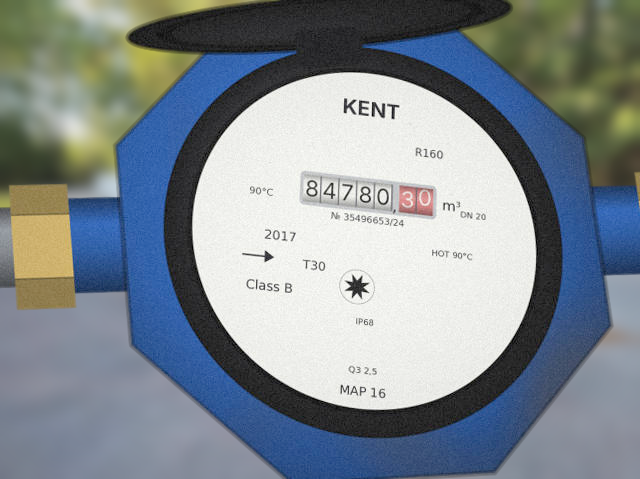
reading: 84780.30
